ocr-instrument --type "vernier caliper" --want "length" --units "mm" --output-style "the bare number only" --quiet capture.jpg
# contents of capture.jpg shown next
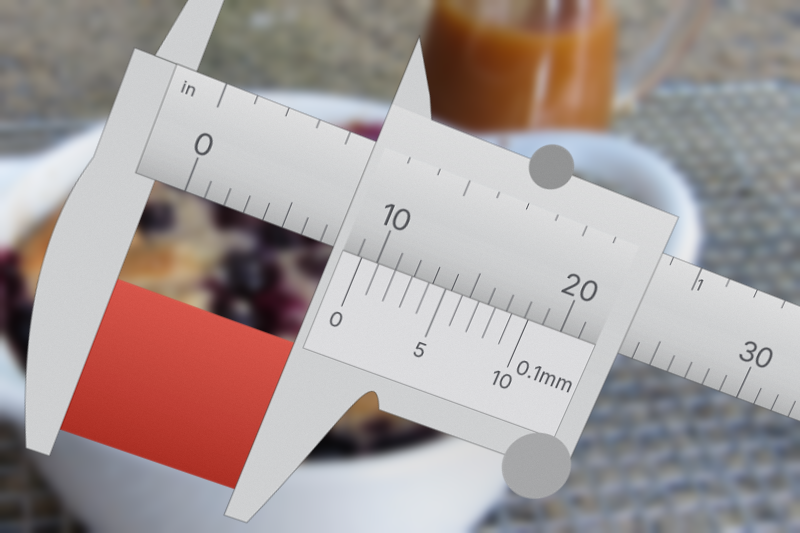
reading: 9.2
